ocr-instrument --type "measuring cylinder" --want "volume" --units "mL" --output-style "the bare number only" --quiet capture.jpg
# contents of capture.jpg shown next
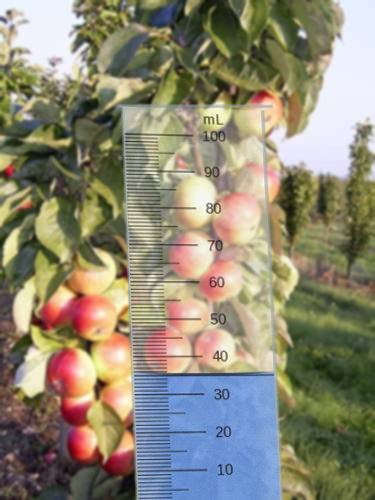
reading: 35
